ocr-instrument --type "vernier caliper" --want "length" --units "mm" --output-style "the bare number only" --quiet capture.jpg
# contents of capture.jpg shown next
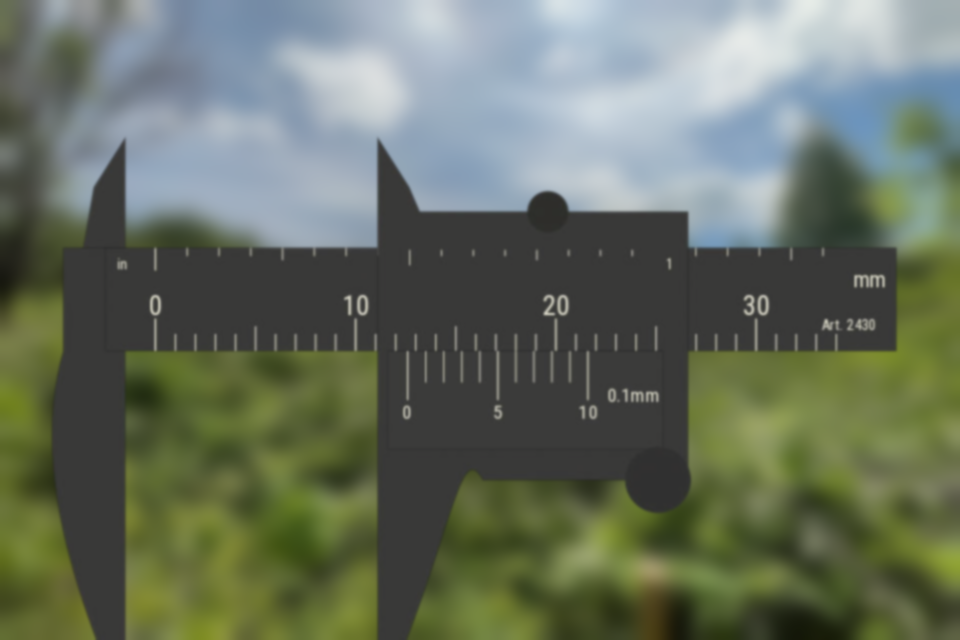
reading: 12.6
